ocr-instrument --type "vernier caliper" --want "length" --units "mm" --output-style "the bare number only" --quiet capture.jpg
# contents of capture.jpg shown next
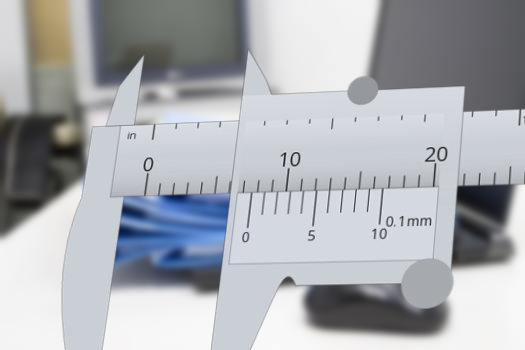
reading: 7.6
